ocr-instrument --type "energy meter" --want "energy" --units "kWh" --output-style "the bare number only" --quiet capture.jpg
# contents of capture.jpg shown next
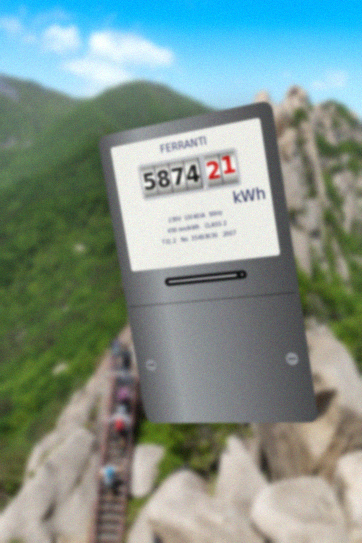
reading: 5874.21
